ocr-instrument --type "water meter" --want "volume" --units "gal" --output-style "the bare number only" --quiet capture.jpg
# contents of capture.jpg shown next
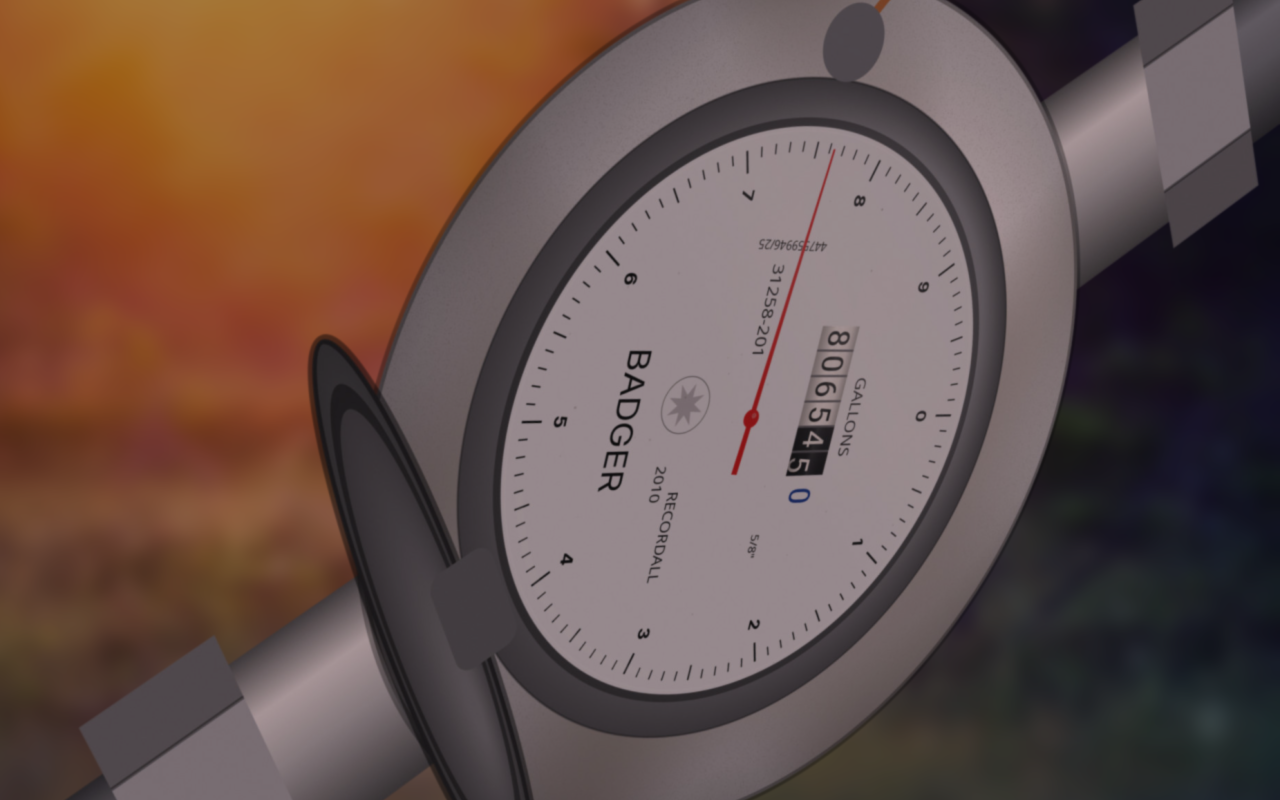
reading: 8065447.6
